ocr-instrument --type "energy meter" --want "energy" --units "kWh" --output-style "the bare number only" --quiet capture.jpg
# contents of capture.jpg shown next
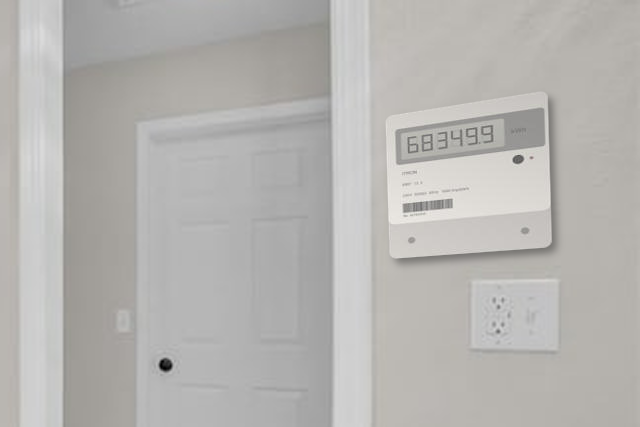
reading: 68349.9
